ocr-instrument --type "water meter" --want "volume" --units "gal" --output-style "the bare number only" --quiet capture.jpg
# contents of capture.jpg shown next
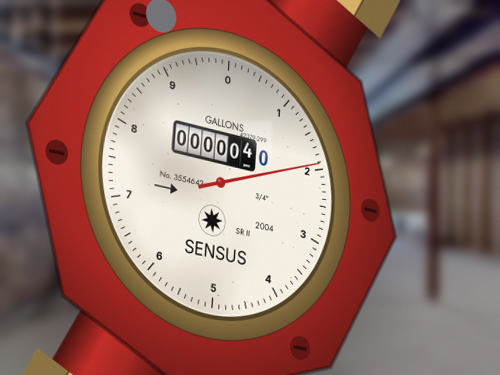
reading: 41.9
